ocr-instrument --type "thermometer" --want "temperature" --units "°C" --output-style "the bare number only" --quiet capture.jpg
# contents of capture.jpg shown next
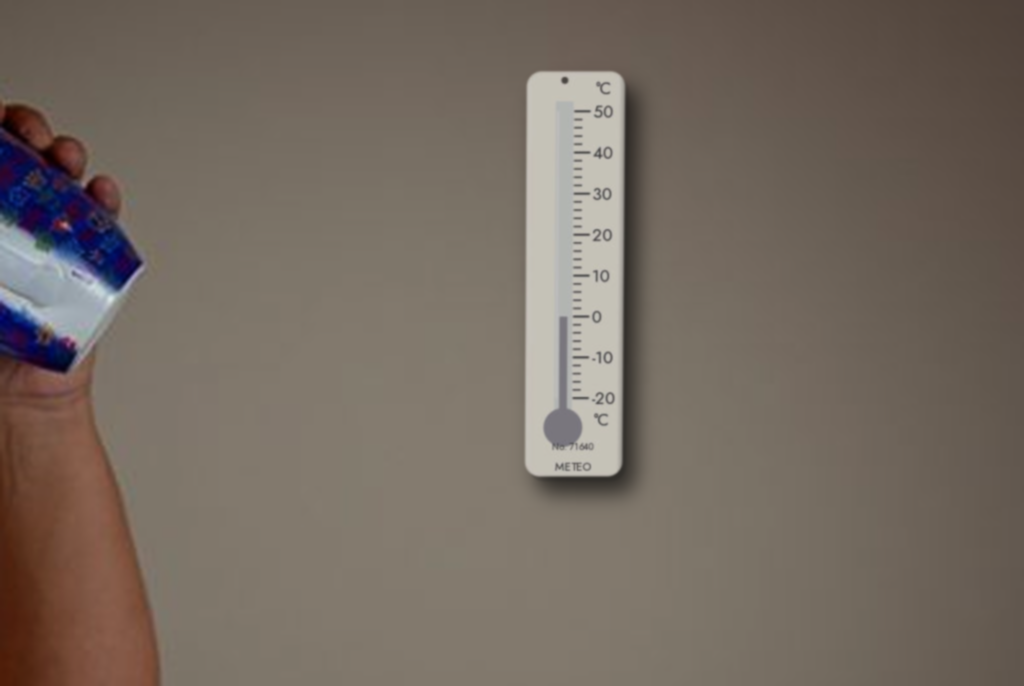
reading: 0
